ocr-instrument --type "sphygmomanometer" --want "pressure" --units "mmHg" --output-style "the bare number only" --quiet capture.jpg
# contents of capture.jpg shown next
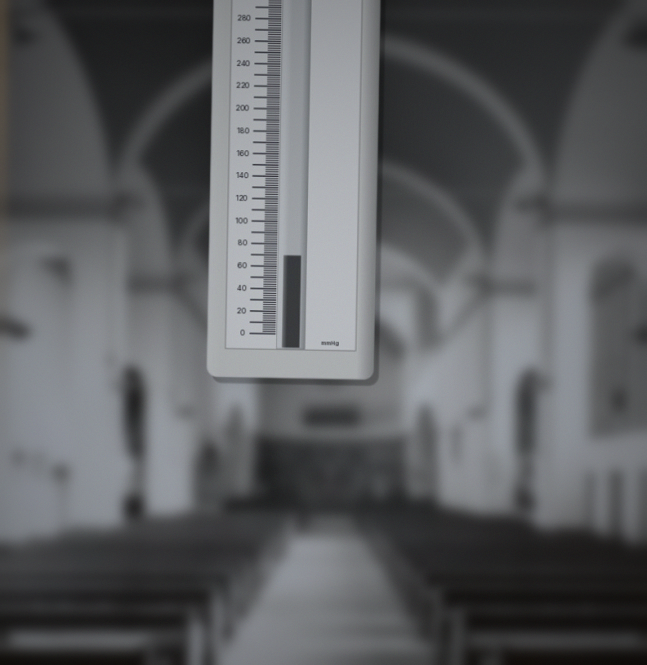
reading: 70
